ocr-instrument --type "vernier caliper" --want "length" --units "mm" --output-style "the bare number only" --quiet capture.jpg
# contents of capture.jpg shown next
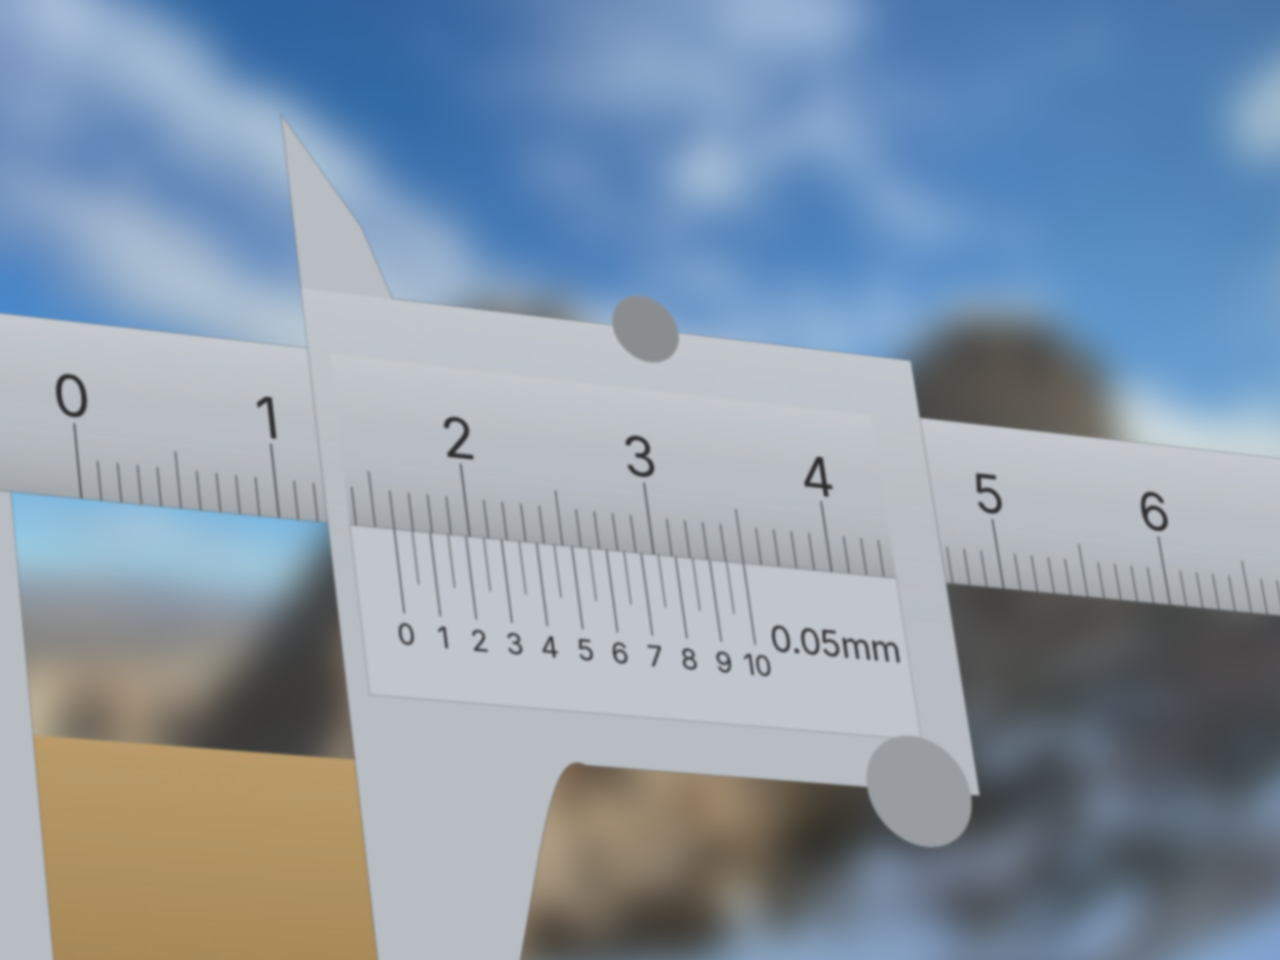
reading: 16.0
